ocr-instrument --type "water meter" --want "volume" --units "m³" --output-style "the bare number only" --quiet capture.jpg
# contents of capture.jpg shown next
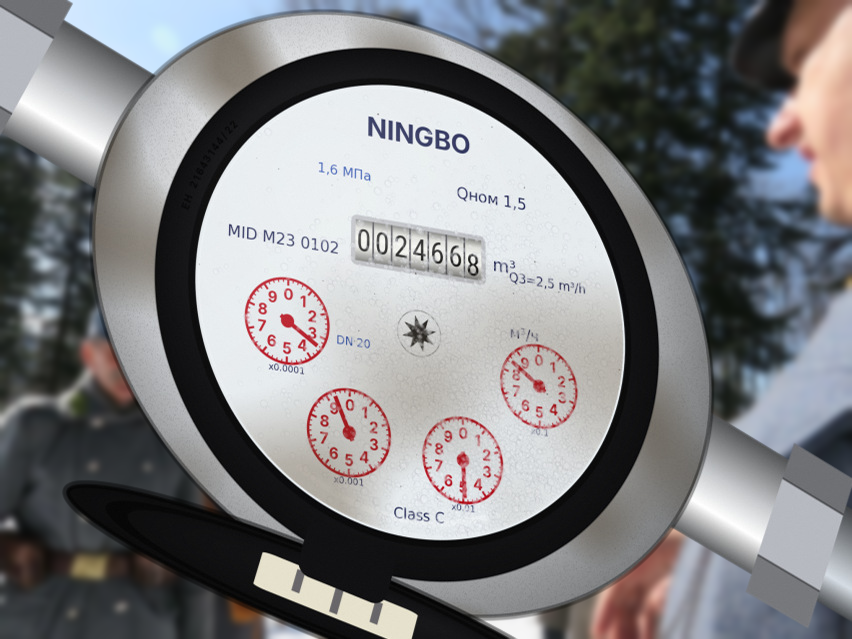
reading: 24667.8493
